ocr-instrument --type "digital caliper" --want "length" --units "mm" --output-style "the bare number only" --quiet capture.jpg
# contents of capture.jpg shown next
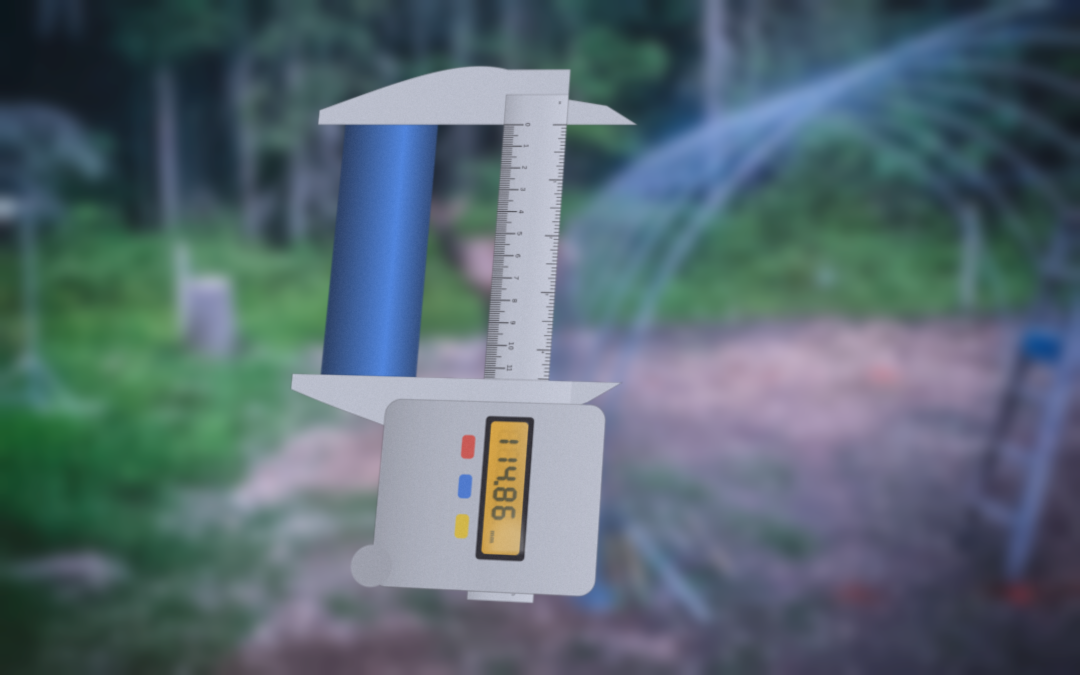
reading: 114.86
